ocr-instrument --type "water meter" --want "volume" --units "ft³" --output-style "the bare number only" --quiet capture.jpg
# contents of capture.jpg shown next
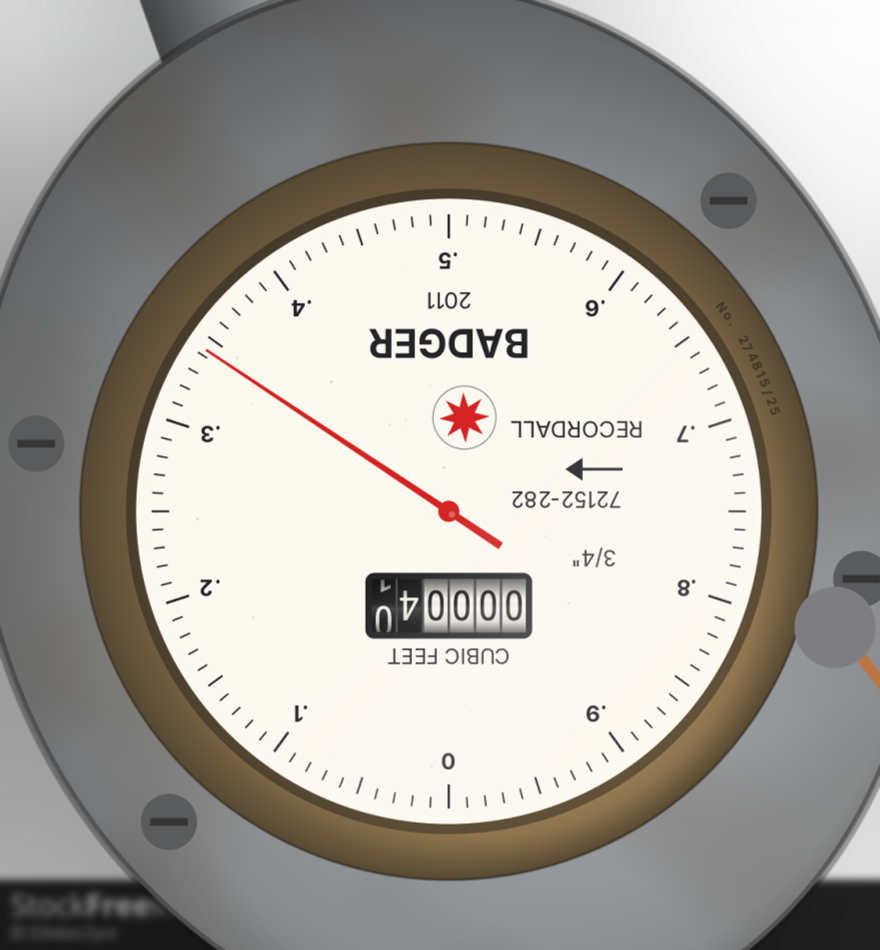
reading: 40.34
